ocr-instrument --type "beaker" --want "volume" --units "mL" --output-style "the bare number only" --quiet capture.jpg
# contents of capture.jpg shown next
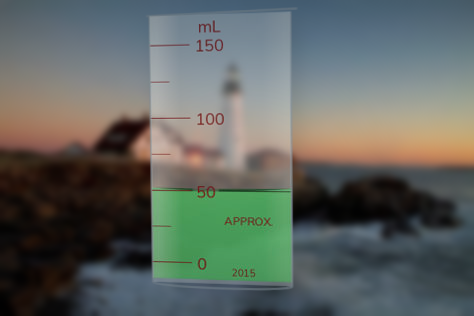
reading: 50
